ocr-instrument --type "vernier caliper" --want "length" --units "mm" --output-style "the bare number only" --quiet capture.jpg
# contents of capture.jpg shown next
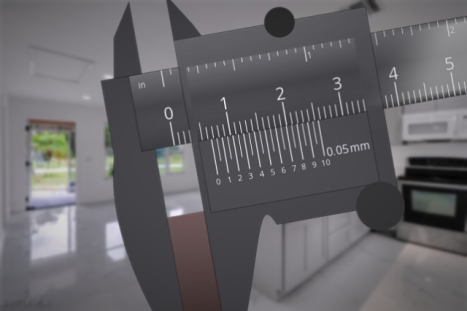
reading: 6.6
